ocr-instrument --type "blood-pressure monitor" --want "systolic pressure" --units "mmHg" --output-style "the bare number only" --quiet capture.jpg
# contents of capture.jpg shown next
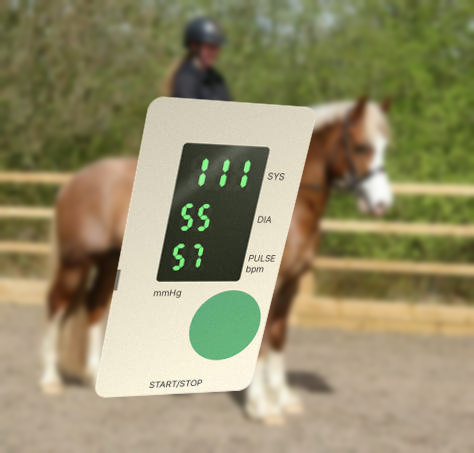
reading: 111
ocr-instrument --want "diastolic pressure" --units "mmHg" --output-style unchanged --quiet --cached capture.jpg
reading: 55
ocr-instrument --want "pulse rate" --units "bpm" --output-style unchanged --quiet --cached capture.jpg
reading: 57
